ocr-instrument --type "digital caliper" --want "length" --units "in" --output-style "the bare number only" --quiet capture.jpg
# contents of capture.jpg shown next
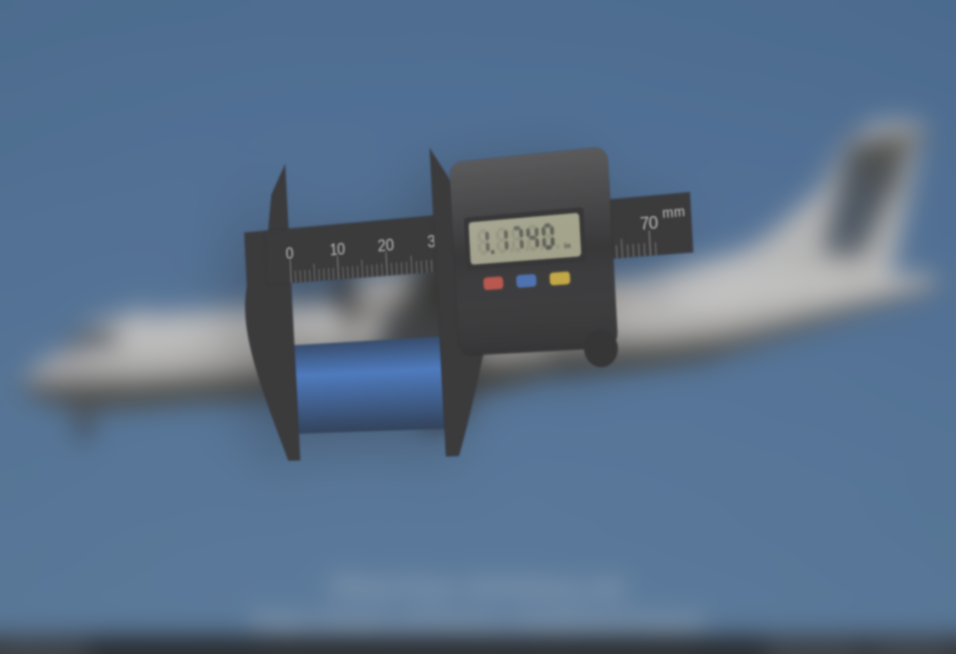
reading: 1.1740
